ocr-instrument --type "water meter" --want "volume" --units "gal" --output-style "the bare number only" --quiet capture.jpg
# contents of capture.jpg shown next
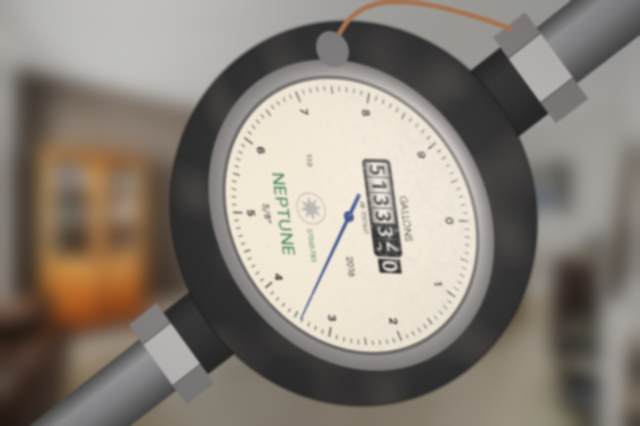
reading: 5133323.4
